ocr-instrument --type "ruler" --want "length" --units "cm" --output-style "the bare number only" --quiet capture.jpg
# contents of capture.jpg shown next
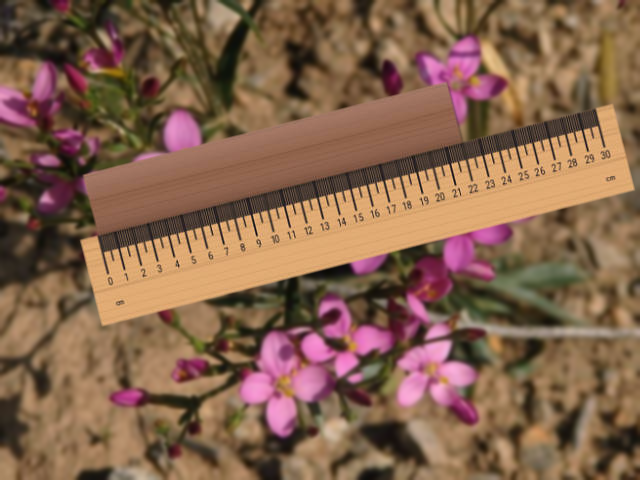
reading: 22
